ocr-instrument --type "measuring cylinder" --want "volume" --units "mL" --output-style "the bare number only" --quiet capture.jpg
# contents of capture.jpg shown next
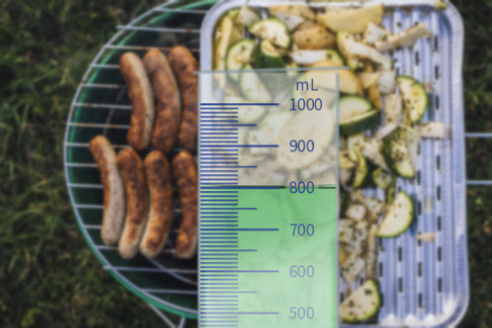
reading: 800
